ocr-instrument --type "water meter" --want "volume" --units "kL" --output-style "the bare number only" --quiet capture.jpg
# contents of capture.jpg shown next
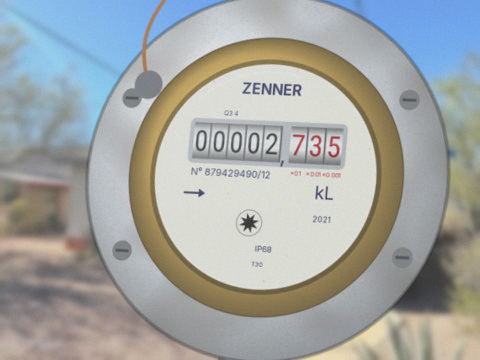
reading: 2.735
